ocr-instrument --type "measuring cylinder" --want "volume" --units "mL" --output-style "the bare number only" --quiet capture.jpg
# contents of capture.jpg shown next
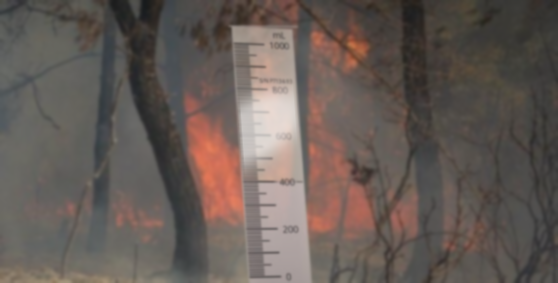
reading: 400
